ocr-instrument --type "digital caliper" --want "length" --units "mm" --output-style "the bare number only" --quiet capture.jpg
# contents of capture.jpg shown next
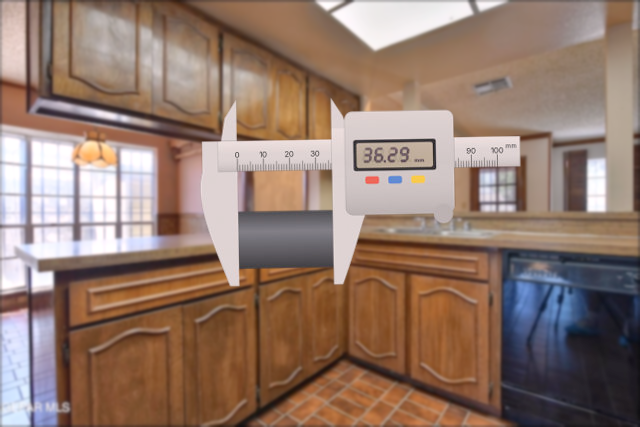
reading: 36.29
